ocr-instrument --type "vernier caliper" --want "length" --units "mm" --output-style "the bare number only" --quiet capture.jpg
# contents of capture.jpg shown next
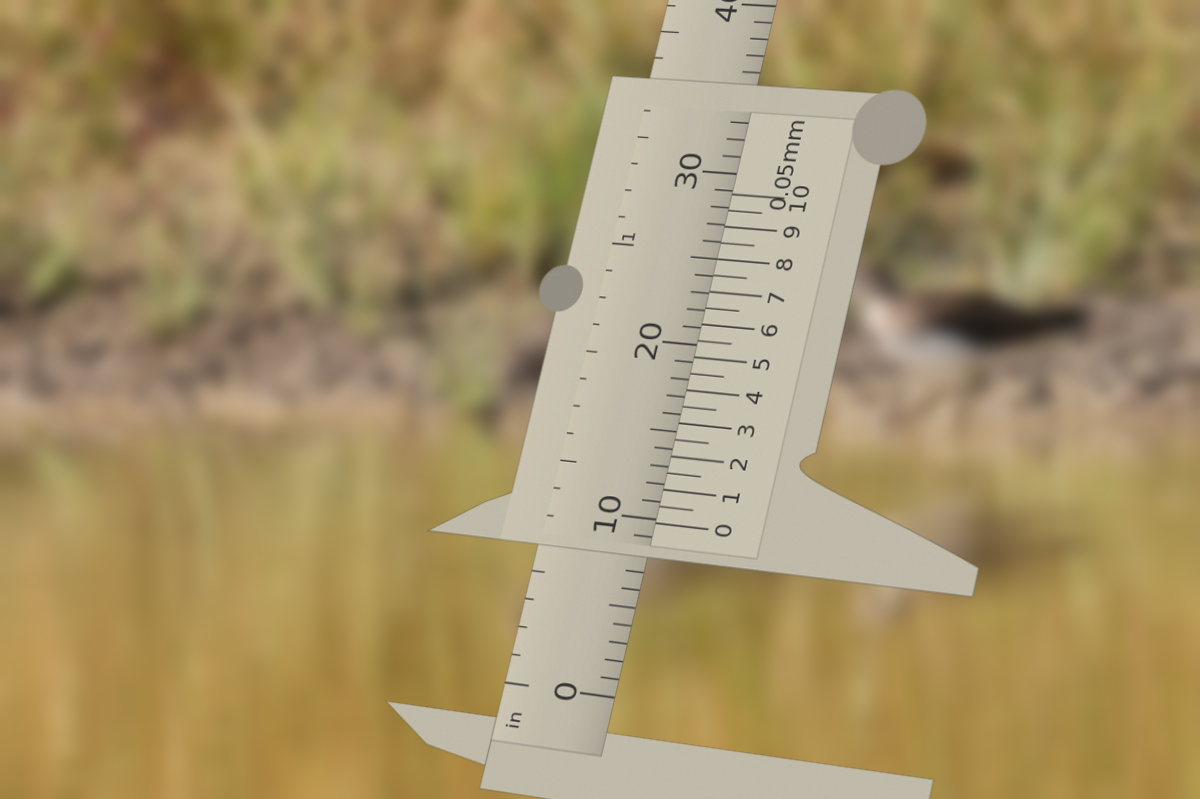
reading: 9.8
